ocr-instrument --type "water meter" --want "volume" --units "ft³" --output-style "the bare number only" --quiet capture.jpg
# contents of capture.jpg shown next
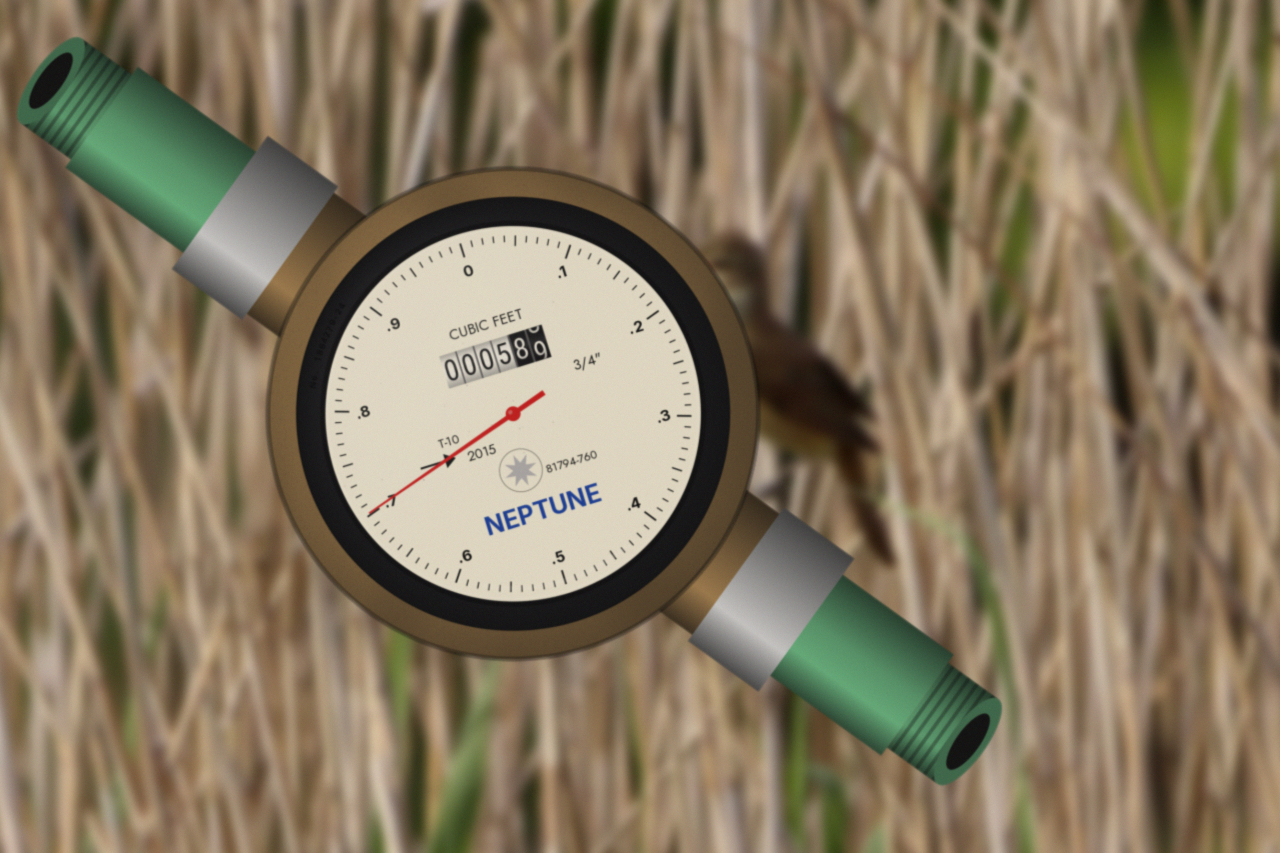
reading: 588.70
